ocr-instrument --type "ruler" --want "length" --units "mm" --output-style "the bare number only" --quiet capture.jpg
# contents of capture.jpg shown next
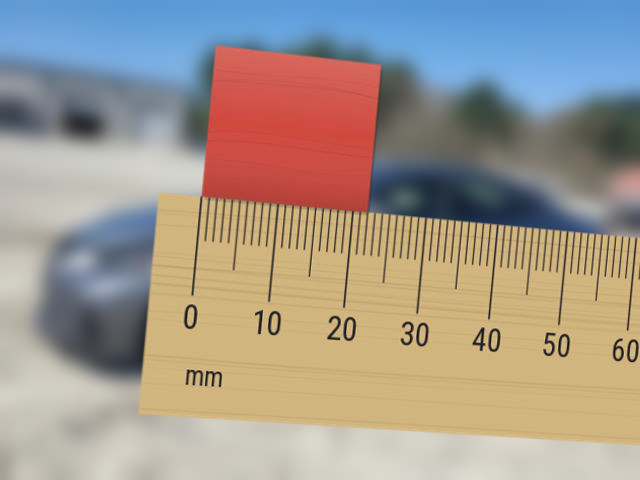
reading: 22
